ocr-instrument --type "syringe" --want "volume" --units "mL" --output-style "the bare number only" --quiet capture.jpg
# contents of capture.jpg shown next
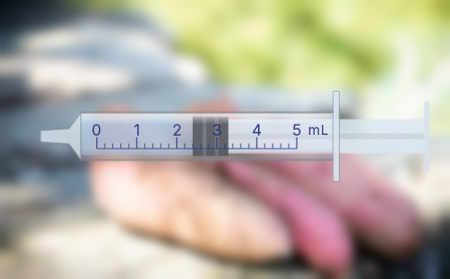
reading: 2.4
